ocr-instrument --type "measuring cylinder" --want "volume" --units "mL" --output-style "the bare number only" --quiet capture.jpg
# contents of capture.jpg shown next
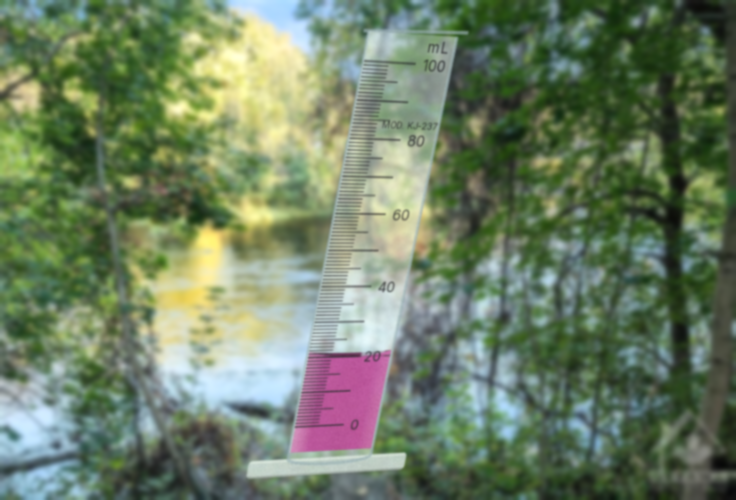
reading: 20
